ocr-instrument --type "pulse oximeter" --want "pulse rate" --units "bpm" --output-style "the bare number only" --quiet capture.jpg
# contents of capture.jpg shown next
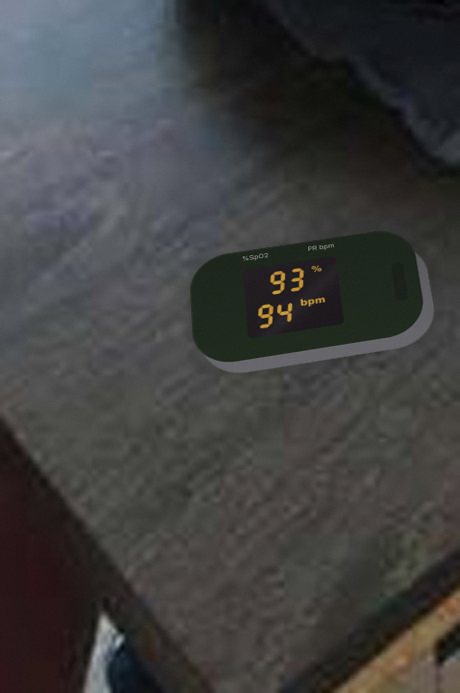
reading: 94
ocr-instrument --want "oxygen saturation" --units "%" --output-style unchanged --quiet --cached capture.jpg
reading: 93
